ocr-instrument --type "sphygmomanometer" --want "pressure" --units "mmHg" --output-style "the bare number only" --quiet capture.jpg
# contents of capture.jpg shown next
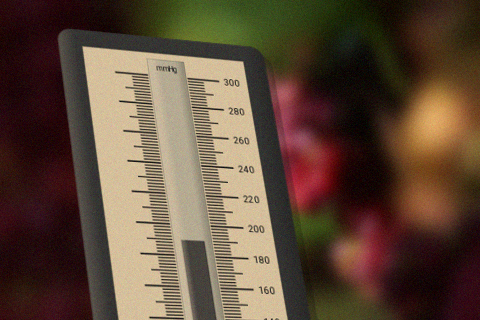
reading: 190
